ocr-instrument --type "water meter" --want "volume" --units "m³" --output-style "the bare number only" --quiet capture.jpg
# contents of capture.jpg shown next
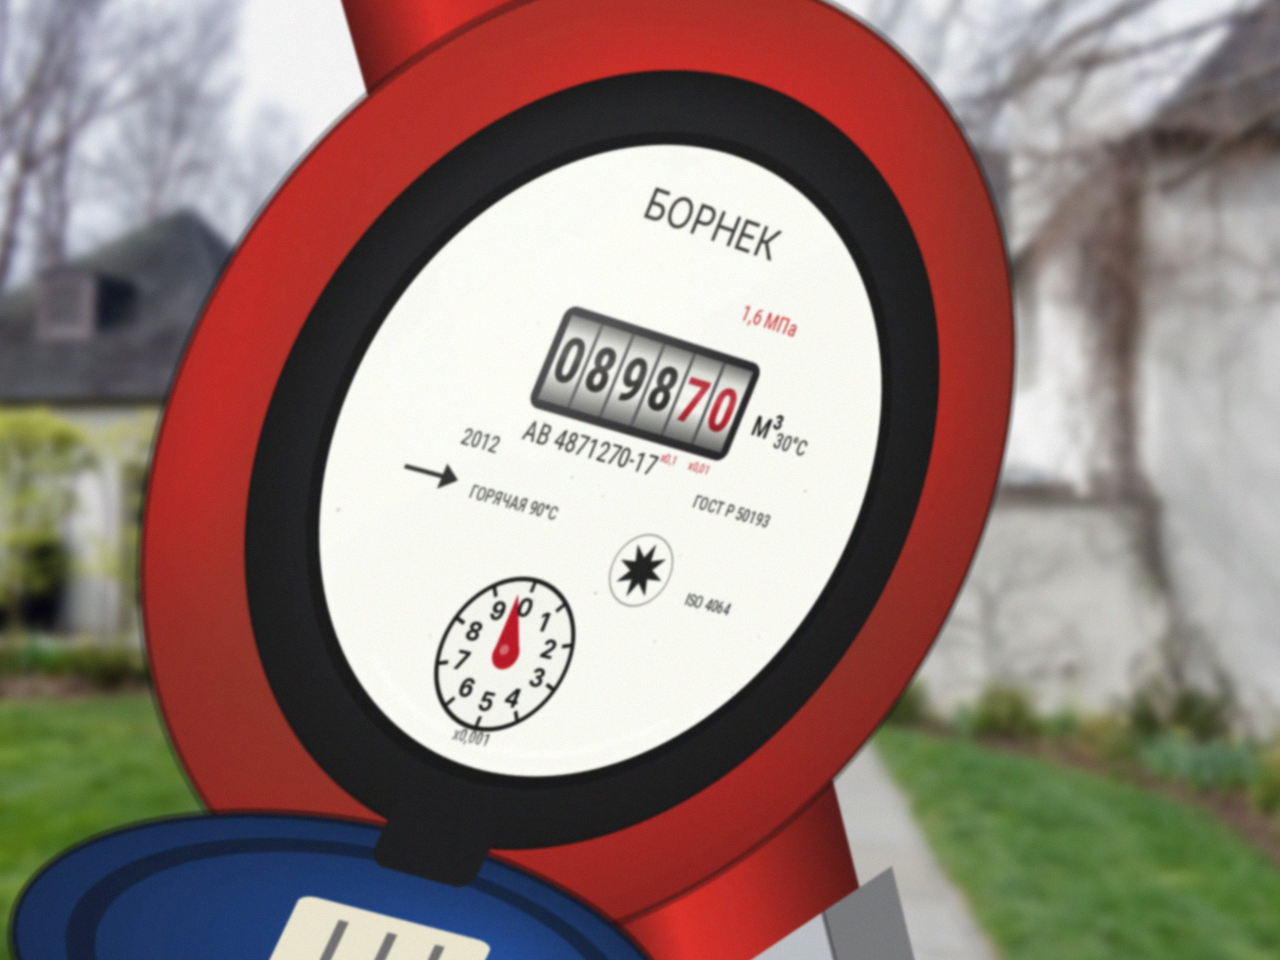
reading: 898.699
